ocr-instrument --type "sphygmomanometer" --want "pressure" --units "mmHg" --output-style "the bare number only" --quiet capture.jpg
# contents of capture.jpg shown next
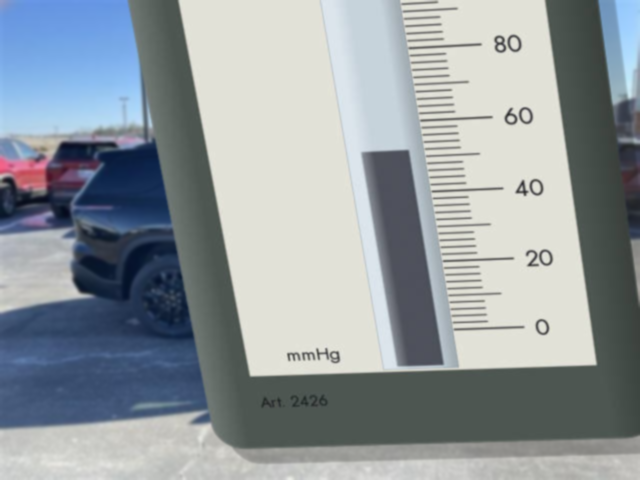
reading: 52
